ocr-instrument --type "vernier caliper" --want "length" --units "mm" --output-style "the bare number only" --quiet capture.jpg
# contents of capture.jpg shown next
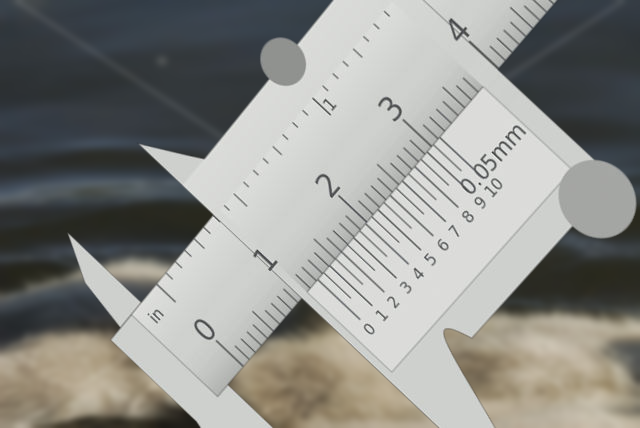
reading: 12.2
